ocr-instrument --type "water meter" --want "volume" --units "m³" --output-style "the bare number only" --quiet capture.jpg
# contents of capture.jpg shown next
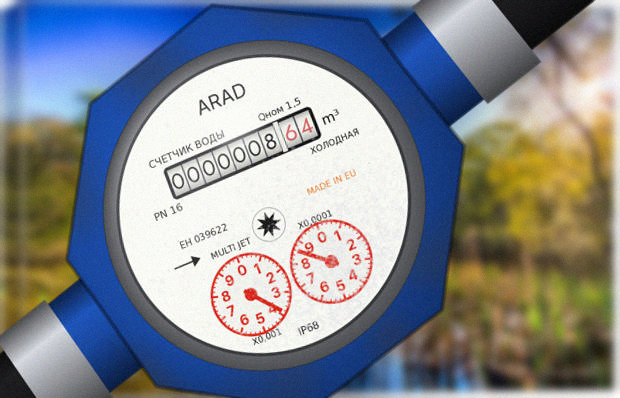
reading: 8.6438
